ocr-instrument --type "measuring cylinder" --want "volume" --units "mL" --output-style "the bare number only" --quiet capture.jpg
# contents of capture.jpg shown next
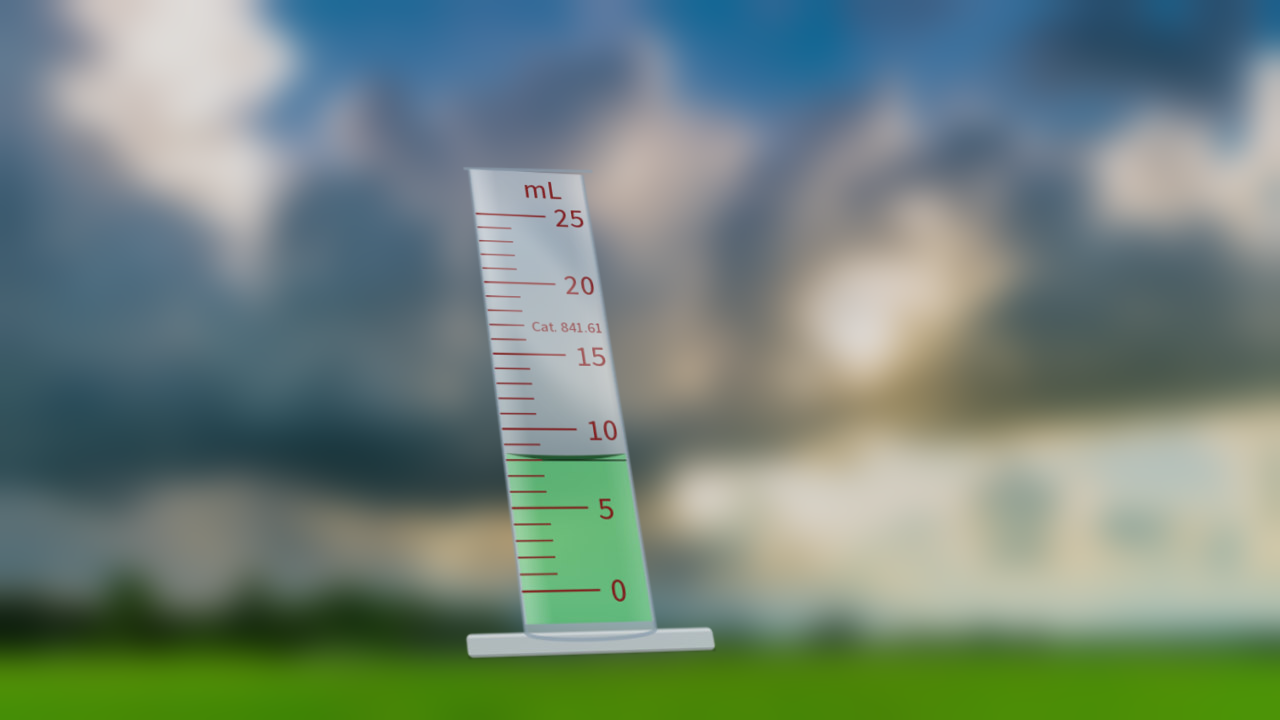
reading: 8
